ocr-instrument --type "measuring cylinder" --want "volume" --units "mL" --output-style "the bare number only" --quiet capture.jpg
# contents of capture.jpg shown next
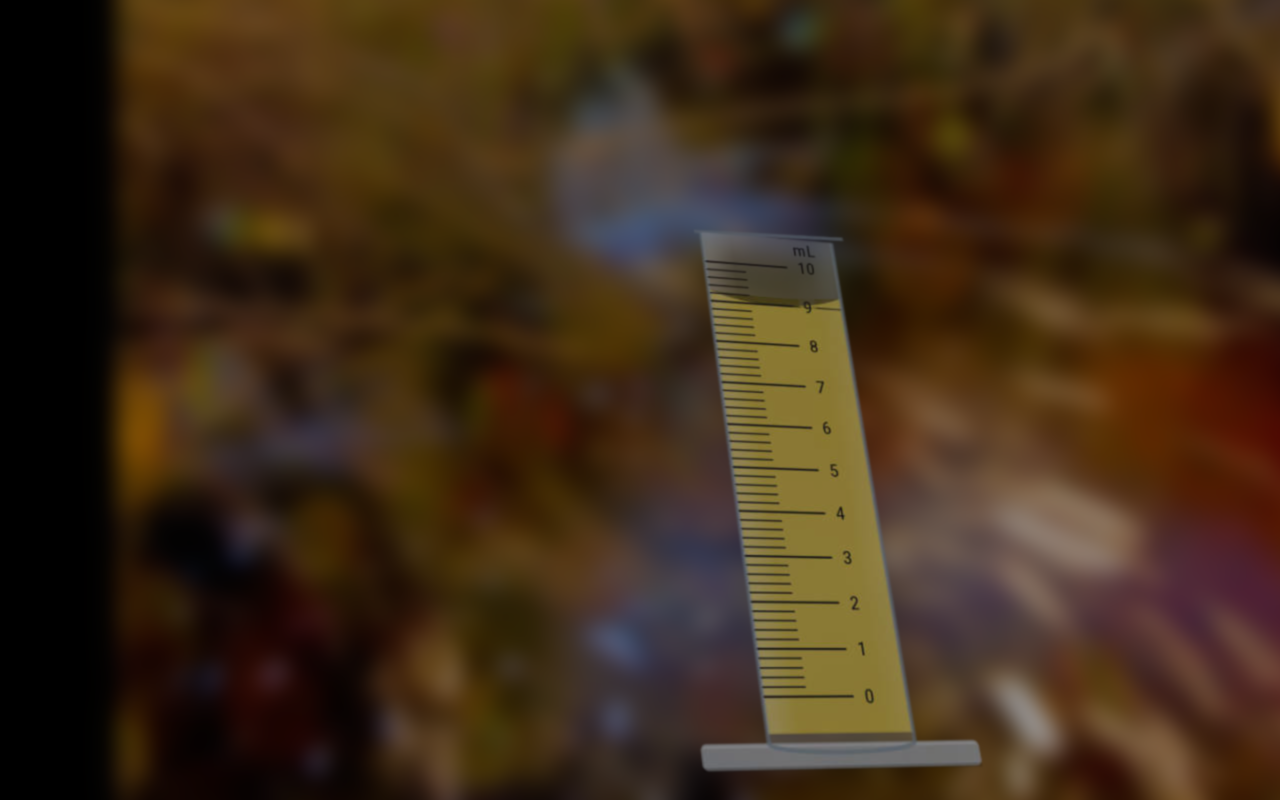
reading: 9
